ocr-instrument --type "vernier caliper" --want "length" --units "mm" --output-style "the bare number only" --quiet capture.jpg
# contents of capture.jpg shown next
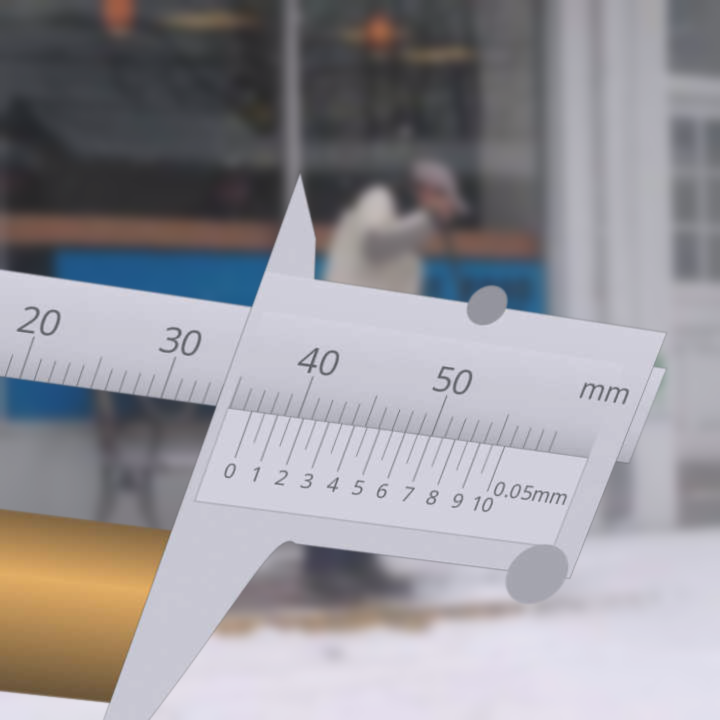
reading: 36.6
